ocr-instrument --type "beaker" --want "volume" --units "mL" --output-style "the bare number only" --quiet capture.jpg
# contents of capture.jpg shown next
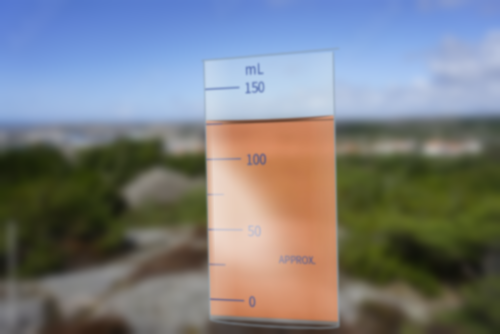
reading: 125
